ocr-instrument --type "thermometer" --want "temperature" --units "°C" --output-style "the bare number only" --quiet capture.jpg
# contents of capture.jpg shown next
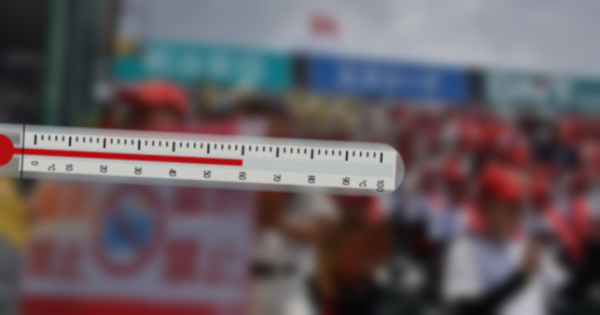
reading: 60
